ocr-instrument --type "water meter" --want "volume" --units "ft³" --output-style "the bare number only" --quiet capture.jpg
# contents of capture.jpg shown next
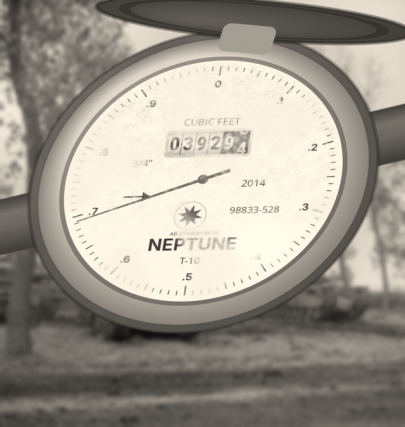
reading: 39293.69
